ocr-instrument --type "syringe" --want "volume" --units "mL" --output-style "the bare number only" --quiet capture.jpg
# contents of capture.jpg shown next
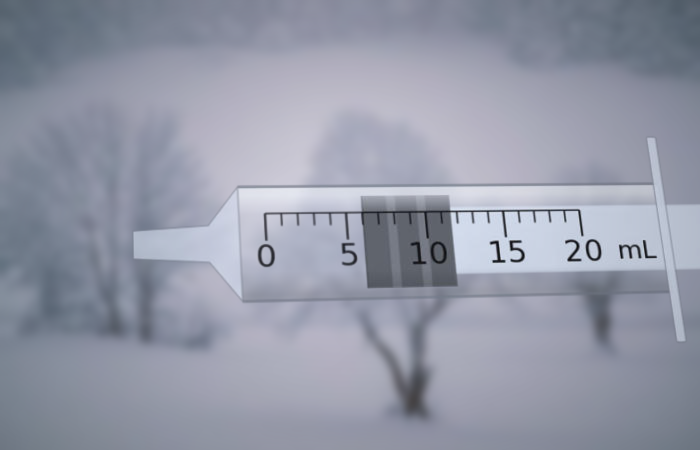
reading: 6
